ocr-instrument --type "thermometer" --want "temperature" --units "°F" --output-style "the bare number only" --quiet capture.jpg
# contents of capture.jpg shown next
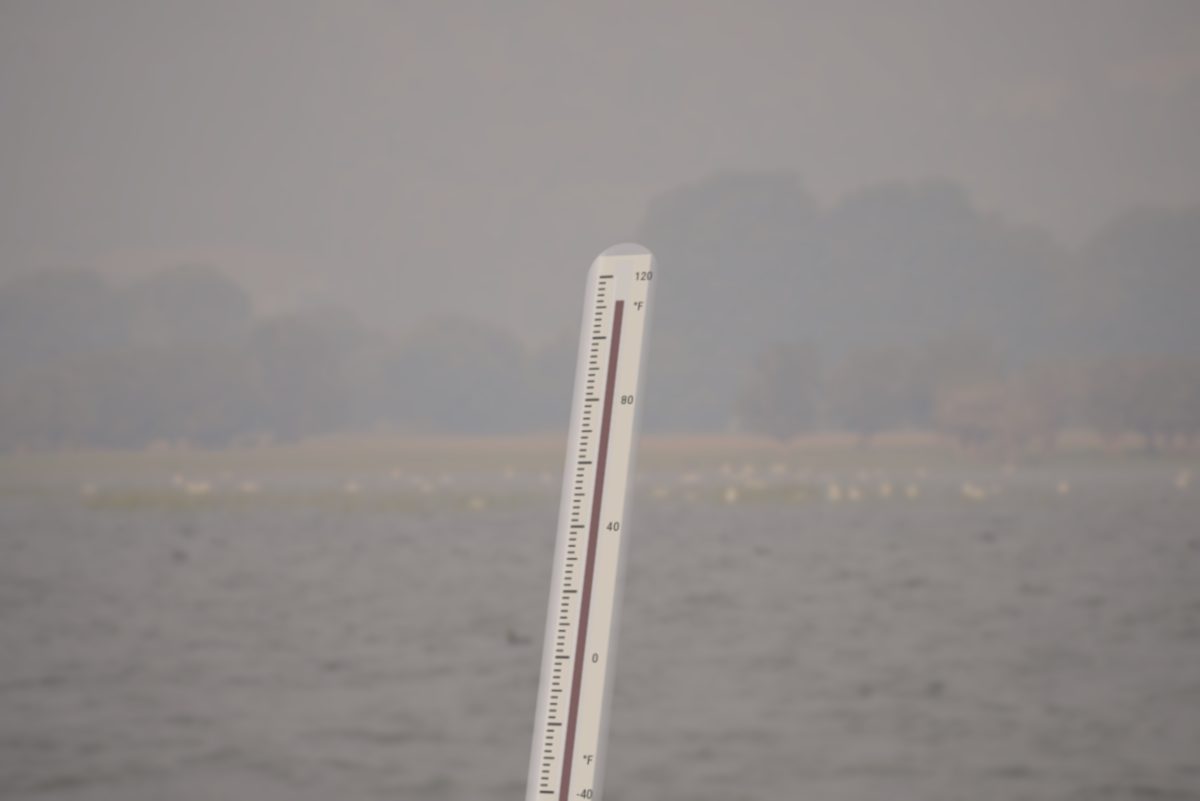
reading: 112
